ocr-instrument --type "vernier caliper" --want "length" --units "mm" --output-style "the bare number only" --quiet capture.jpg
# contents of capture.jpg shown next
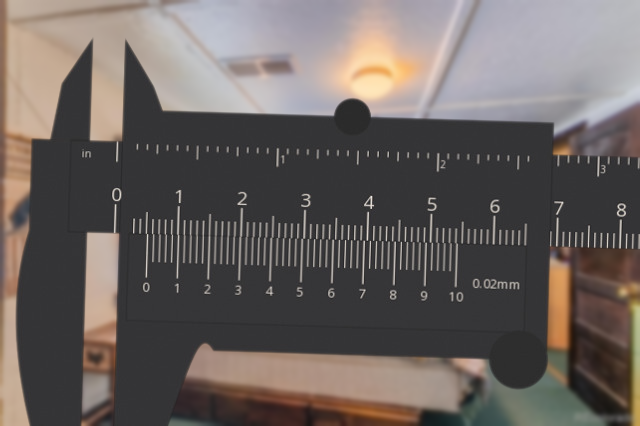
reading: 5.2
